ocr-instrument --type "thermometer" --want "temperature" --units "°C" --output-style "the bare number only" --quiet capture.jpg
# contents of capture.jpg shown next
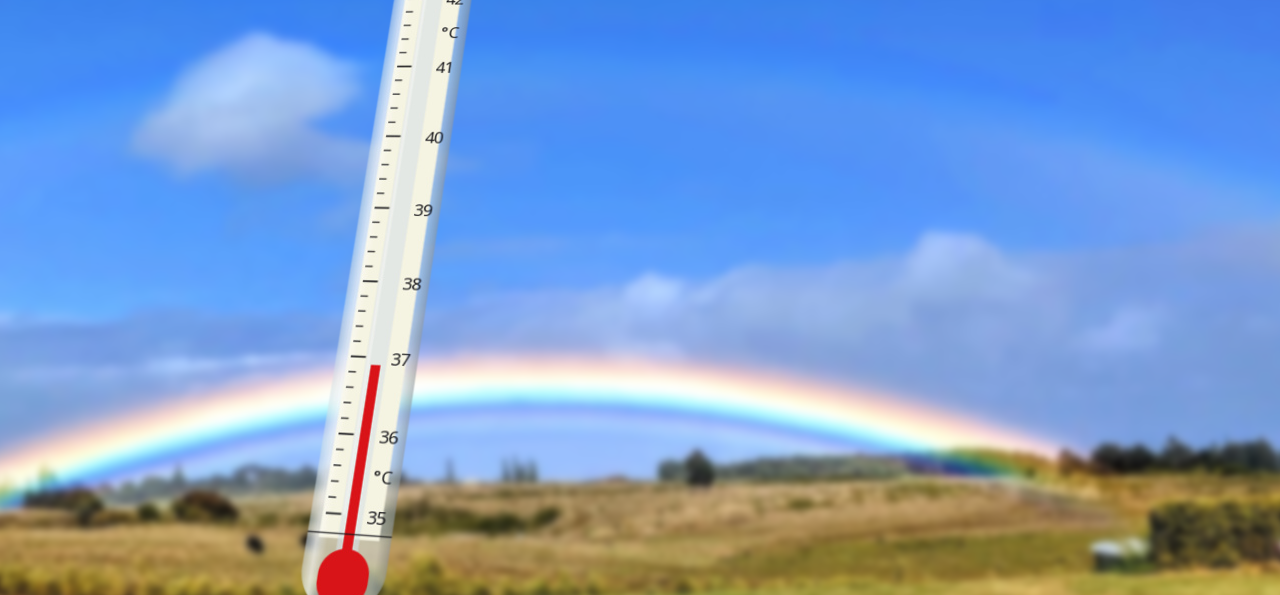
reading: 36.9
